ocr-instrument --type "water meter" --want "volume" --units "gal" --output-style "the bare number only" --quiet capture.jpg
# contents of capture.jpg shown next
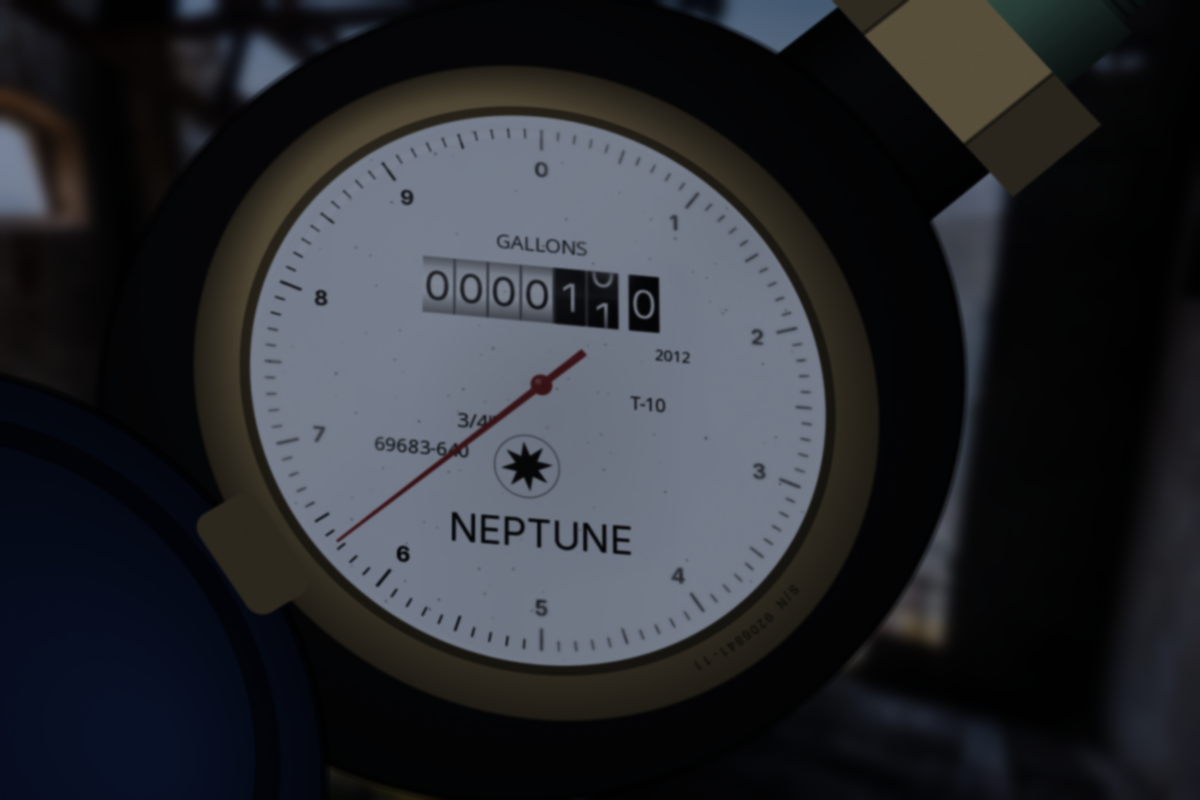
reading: 106.3
